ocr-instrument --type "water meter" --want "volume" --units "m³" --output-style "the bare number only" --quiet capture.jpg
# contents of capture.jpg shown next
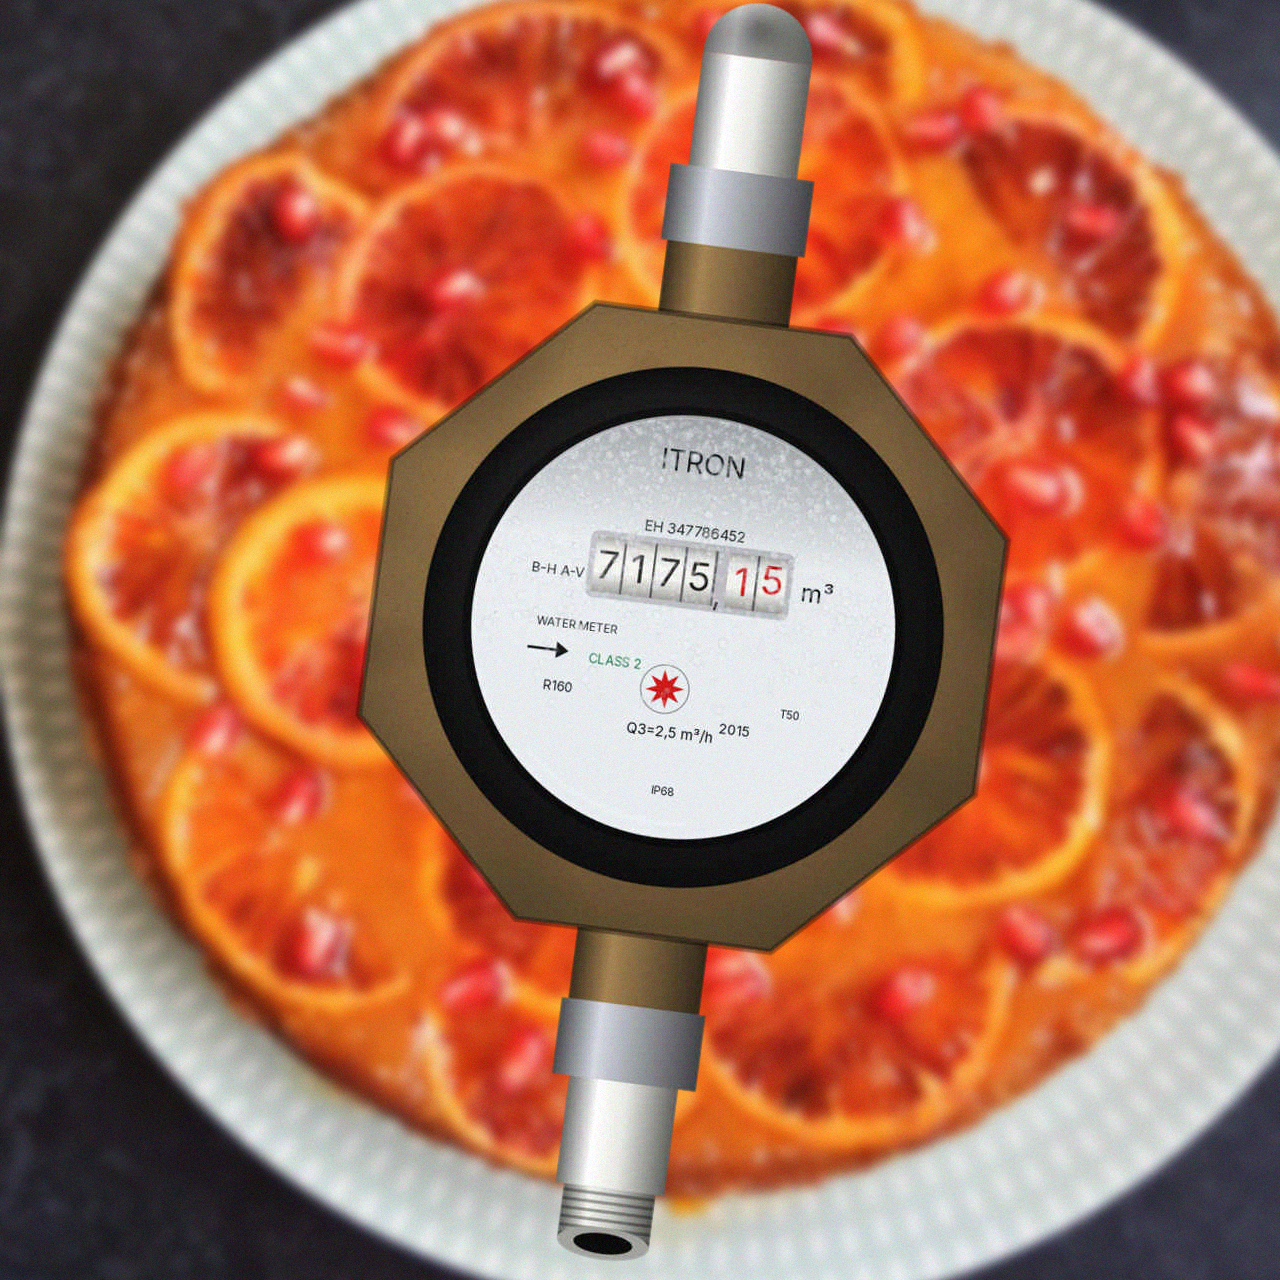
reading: 7175.15
